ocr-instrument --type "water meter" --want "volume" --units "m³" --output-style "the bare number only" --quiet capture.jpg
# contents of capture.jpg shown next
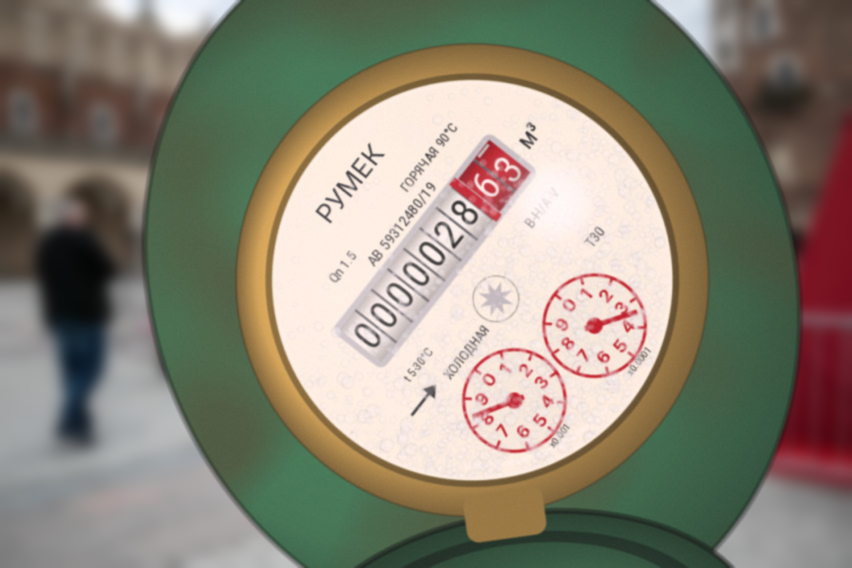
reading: 28.6283
